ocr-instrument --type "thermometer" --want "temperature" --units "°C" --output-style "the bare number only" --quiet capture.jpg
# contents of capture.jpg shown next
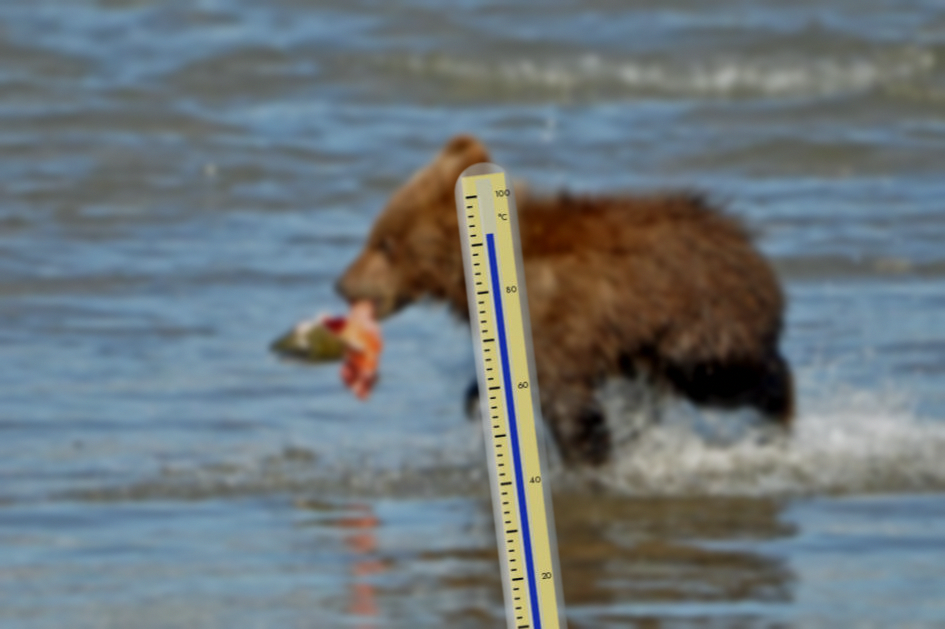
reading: 92
